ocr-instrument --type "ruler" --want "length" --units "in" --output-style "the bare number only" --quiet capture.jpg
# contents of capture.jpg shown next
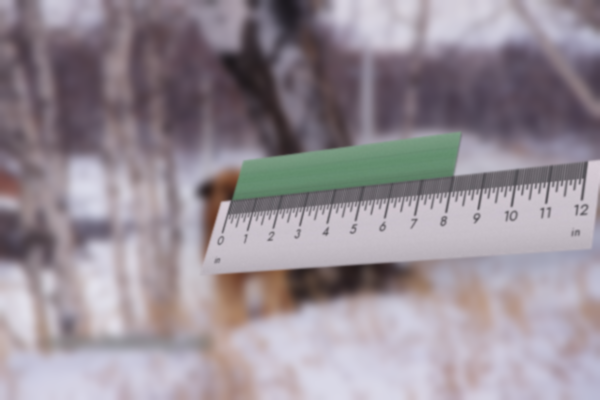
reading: 8
